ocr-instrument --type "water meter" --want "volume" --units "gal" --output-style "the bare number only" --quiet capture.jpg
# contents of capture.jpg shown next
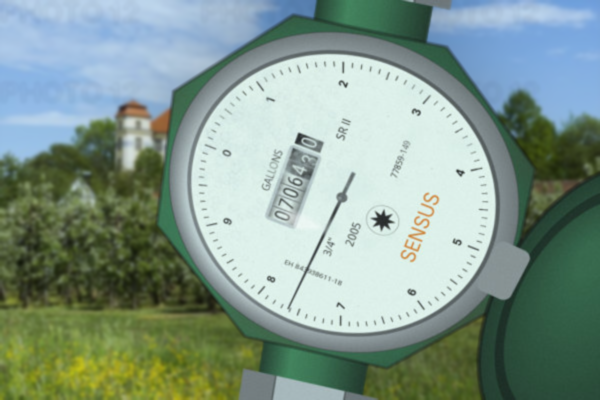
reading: 706427.6
